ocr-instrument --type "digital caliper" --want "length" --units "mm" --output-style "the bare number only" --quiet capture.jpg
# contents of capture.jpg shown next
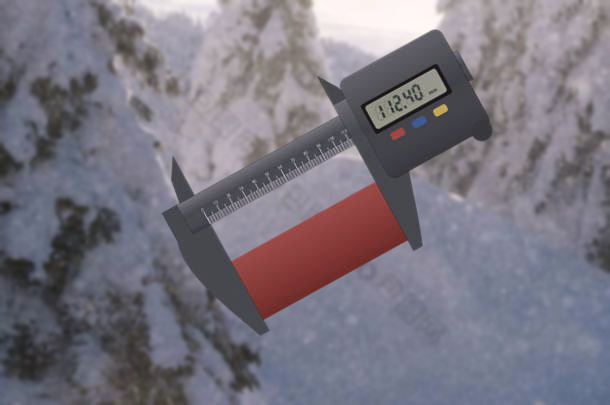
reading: 112.40
